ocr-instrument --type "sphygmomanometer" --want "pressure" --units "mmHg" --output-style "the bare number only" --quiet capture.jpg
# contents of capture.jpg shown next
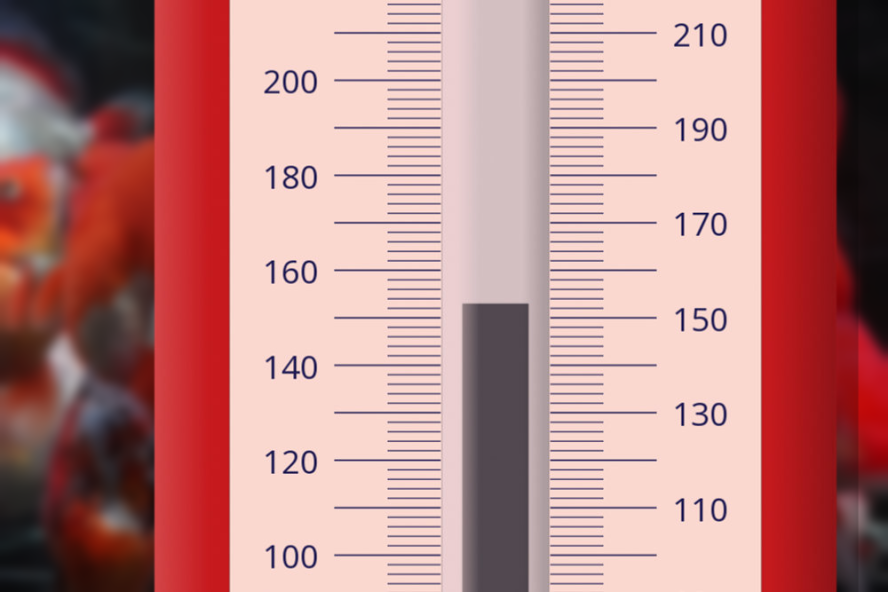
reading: 153
